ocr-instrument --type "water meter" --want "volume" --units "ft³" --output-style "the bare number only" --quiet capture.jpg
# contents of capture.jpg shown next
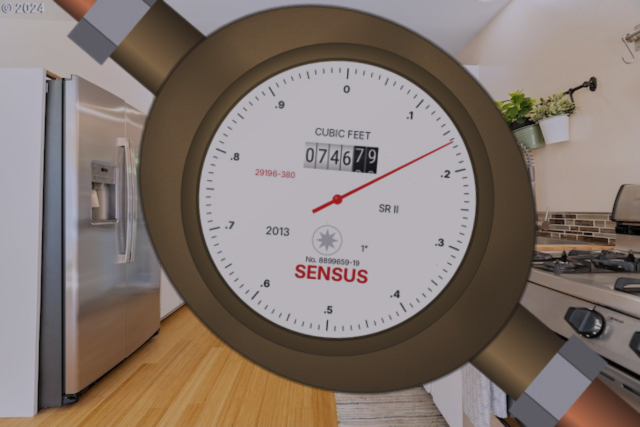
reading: 74679.16
